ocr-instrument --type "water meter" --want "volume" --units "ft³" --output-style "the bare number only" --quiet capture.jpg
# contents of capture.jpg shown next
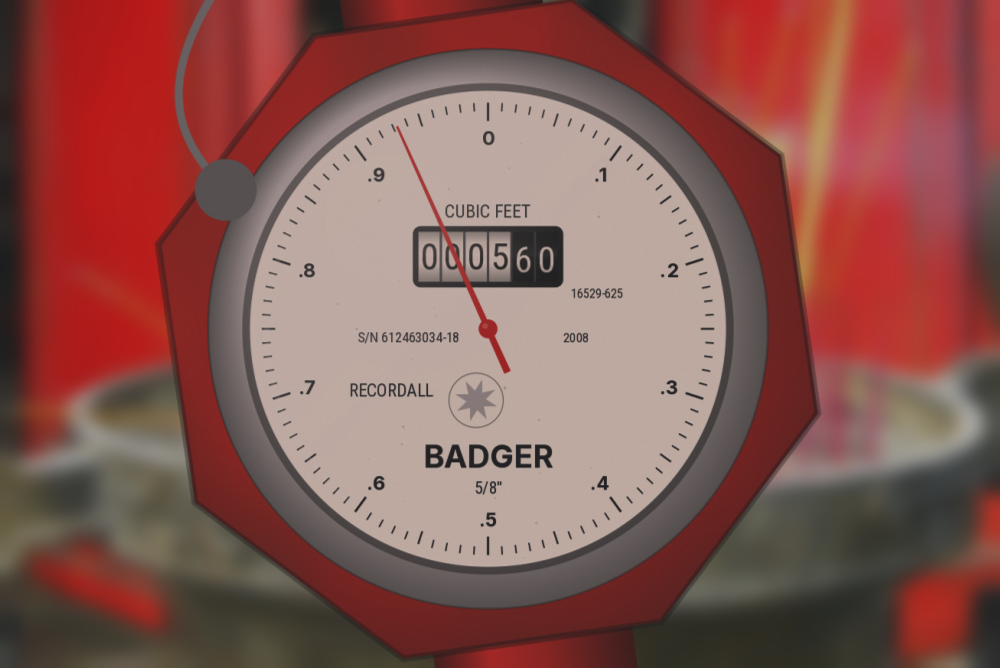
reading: 559.93
